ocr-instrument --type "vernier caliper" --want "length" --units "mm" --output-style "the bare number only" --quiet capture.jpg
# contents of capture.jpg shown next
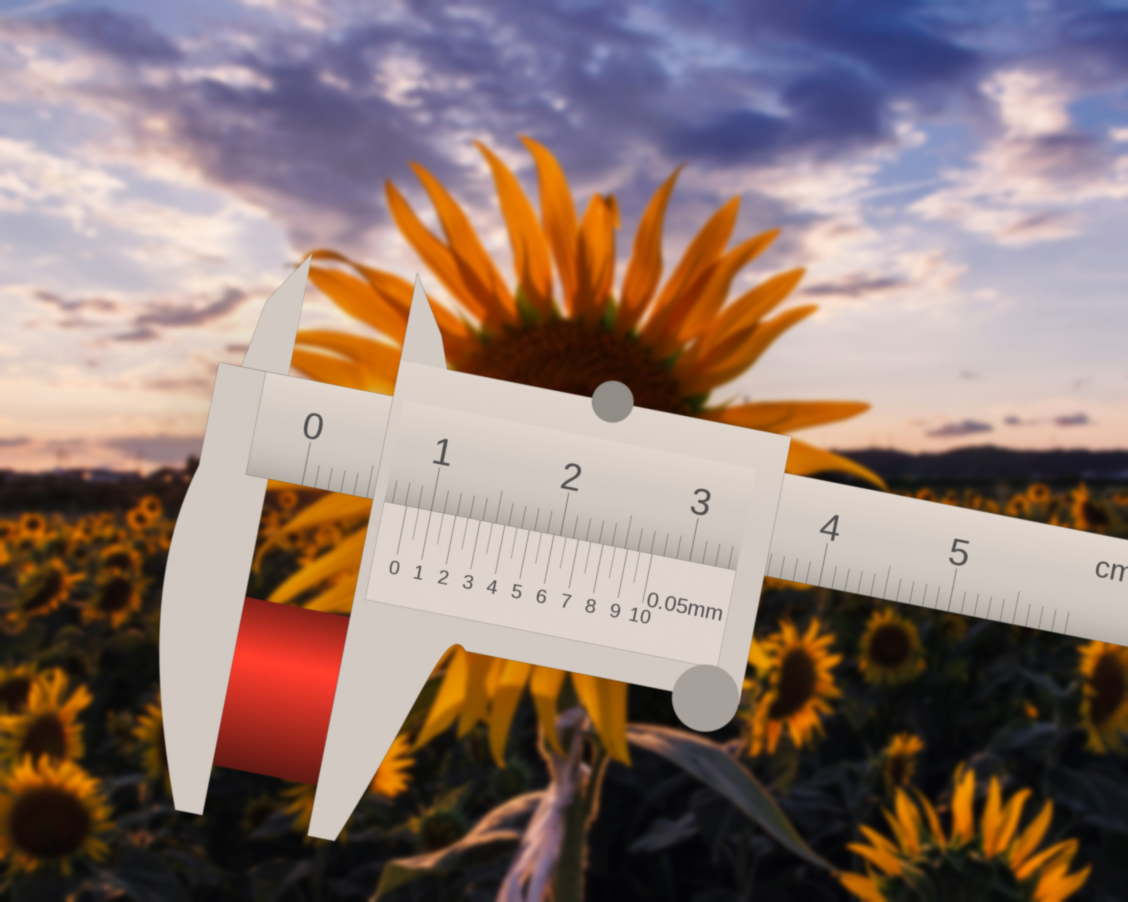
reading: 8.1
